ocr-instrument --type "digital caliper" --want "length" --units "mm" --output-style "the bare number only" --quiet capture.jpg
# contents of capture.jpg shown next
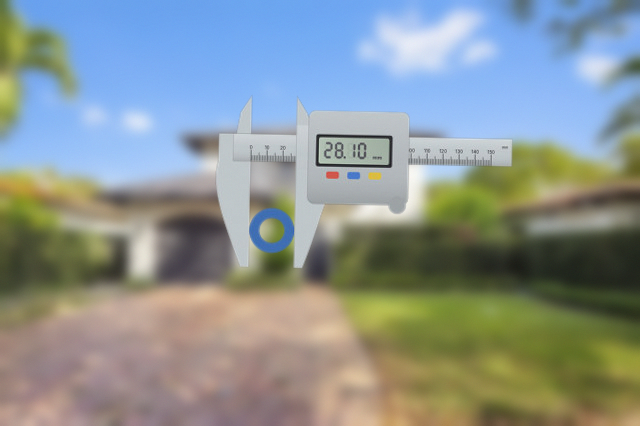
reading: 28.10
